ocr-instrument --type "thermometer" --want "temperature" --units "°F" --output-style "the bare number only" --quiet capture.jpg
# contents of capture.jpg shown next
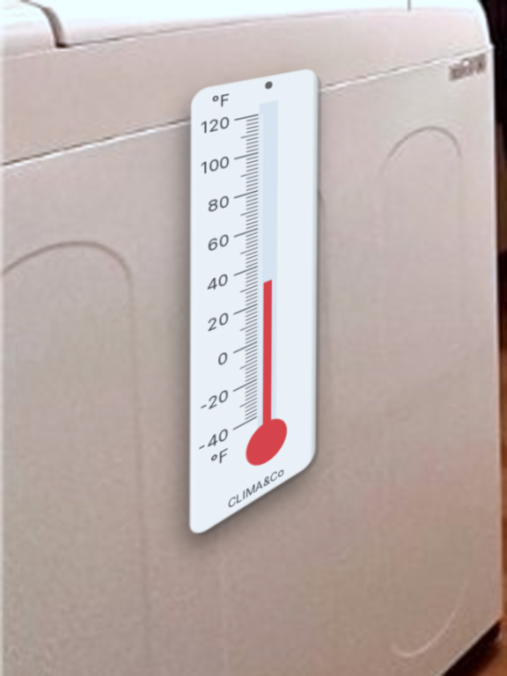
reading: 30
